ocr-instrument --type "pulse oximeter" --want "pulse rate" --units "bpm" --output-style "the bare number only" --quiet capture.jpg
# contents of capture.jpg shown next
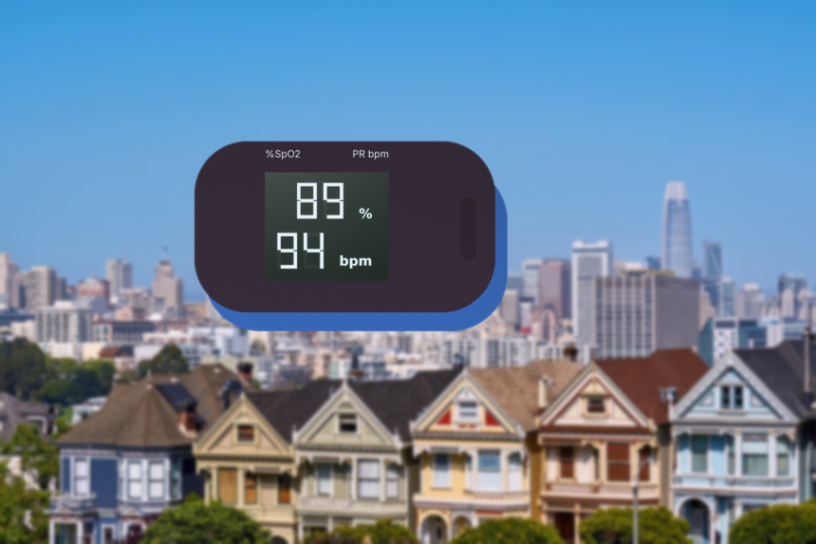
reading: 94
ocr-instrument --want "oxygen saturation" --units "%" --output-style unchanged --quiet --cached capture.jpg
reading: 89
